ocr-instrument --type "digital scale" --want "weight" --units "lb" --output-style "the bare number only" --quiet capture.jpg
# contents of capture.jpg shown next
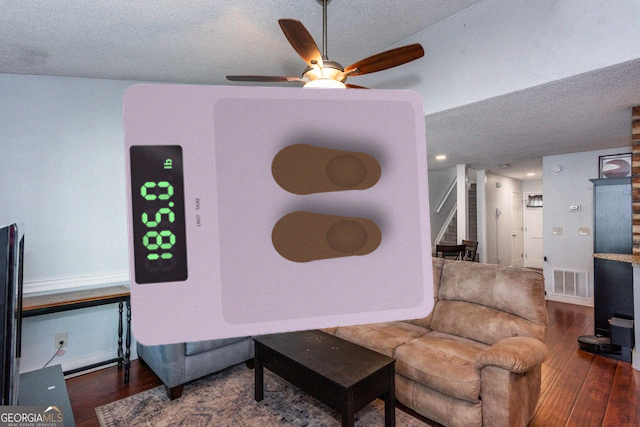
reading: 185.0
